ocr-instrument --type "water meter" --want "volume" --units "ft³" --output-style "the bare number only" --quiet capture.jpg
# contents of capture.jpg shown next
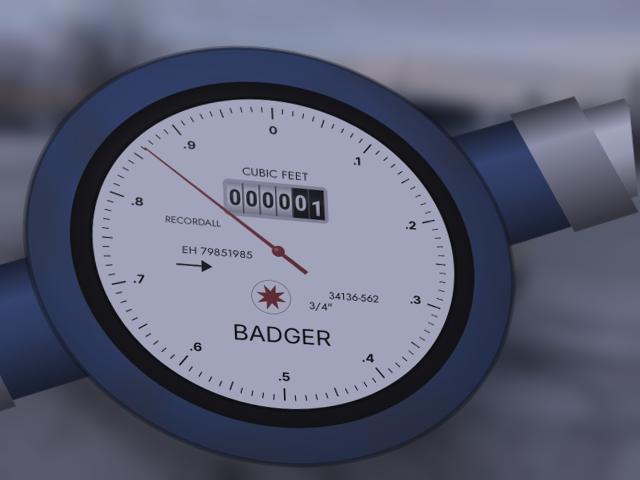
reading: 0.86
